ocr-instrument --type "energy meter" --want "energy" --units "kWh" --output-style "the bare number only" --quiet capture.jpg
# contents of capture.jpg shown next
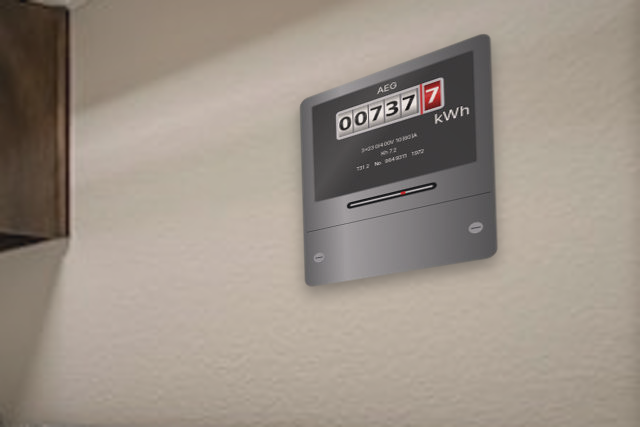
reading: 737.7
